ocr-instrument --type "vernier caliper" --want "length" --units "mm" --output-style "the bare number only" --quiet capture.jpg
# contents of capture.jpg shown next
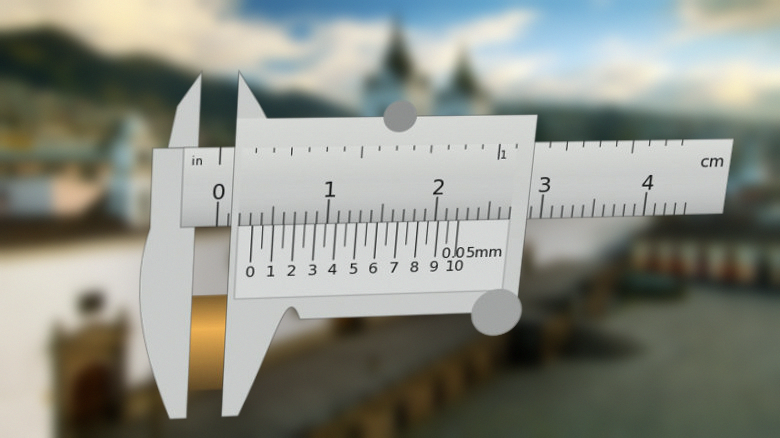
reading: 3.2
